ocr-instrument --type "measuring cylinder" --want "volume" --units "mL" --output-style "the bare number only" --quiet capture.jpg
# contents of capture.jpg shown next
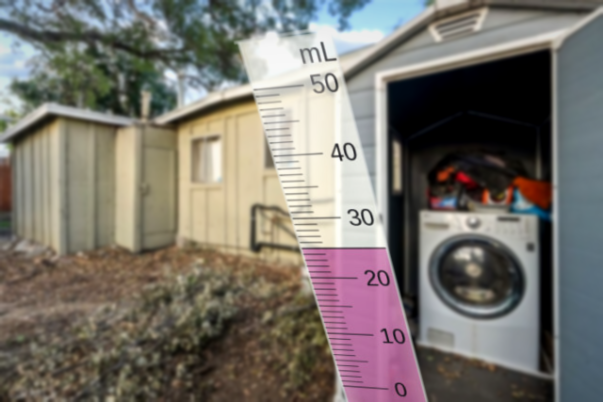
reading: 25
